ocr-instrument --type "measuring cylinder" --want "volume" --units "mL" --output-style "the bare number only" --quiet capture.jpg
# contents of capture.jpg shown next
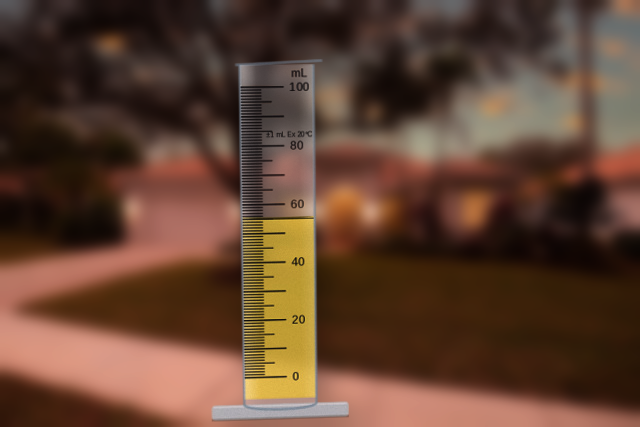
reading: 55
